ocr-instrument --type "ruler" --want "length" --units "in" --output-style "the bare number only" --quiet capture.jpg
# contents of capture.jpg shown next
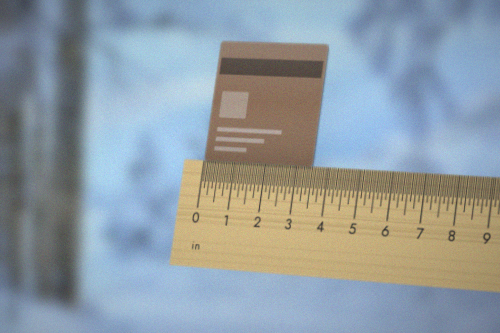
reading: 3.5
